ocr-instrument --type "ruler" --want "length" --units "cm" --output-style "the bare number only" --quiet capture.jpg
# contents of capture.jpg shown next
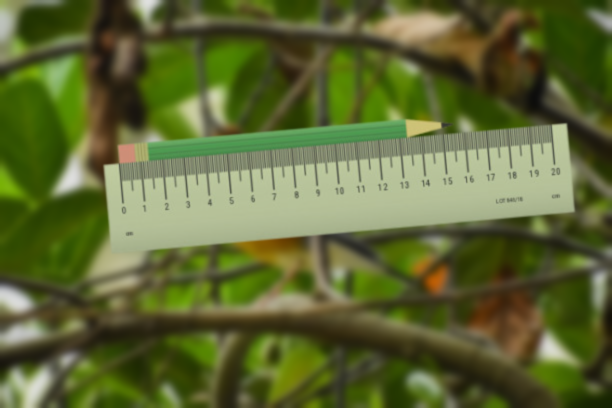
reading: 15.5
